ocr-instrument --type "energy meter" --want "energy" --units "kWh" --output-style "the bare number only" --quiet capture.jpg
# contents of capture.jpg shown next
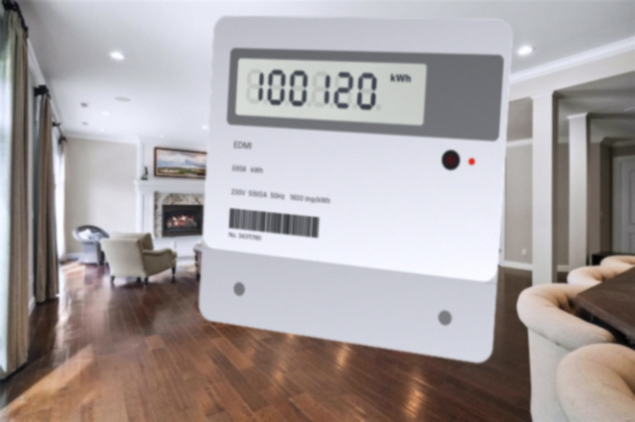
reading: 100120
